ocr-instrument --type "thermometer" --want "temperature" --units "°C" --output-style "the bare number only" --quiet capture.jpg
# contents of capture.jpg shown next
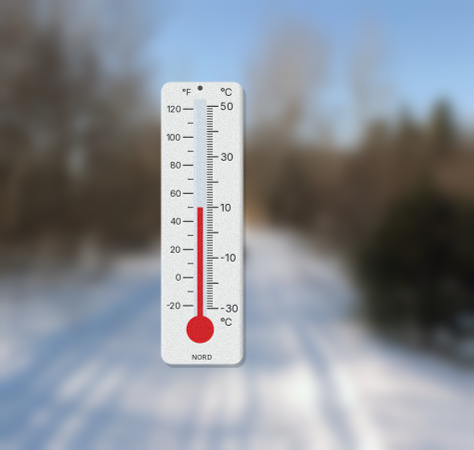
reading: 10
